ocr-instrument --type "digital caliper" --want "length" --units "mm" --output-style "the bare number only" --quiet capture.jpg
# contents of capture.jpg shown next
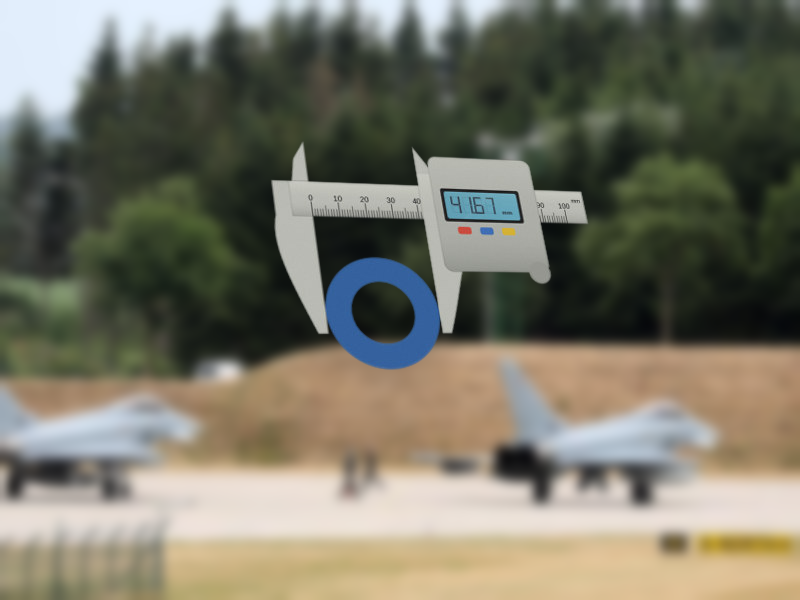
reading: 41.67
